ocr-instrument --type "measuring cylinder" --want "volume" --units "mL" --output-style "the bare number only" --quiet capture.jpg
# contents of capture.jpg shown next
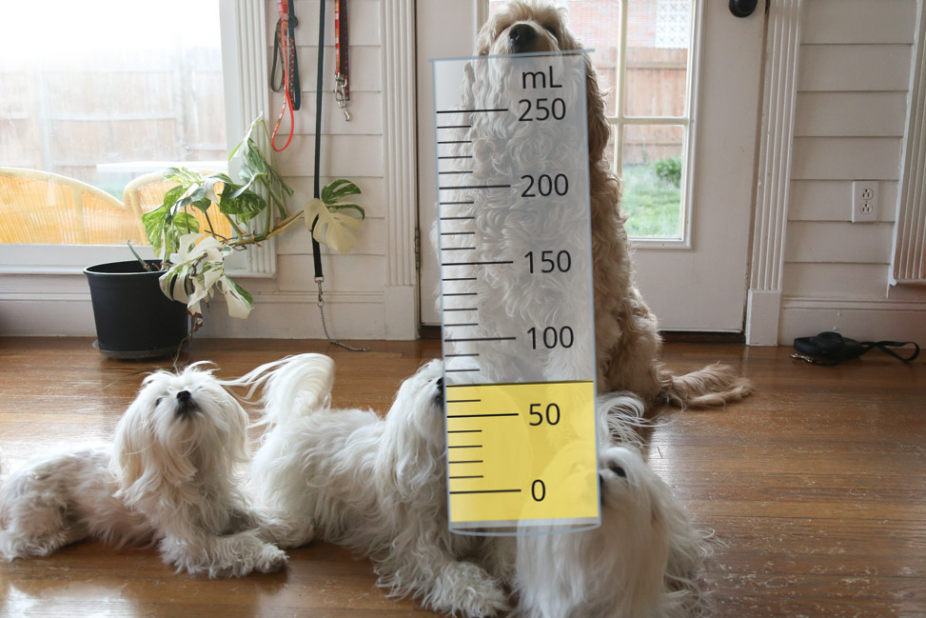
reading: 70
